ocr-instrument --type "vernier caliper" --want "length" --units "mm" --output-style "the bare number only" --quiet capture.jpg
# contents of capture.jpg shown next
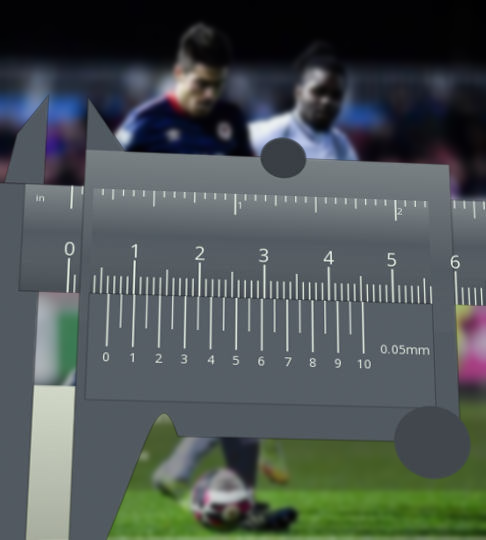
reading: 6.2
